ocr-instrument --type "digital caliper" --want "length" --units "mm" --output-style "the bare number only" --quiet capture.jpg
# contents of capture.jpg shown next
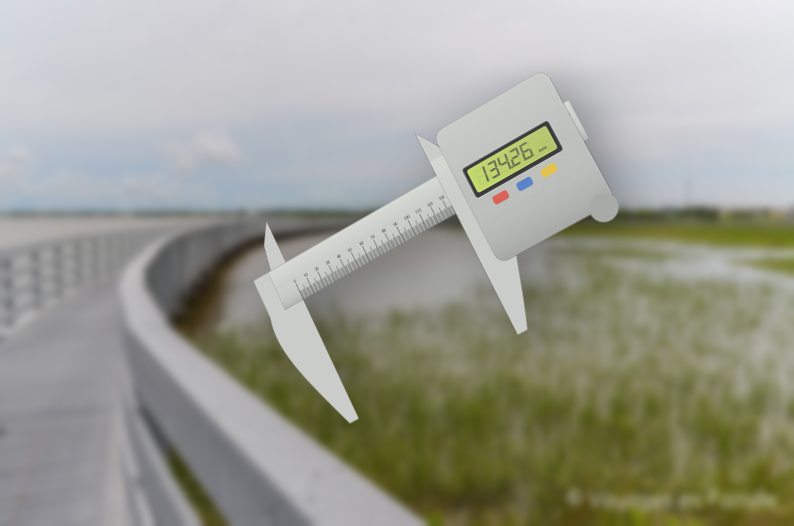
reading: 134.26
